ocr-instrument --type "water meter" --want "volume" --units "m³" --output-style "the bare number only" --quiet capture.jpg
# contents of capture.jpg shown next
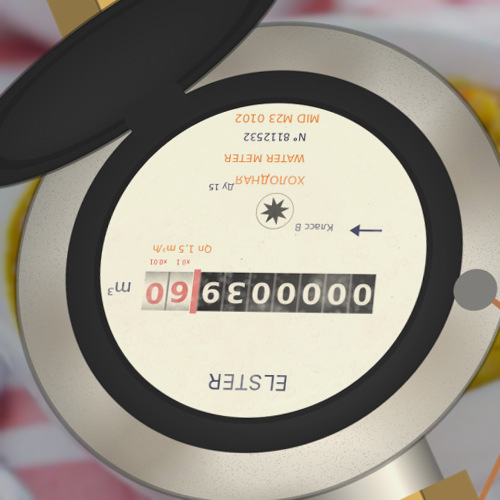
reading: 39.60
